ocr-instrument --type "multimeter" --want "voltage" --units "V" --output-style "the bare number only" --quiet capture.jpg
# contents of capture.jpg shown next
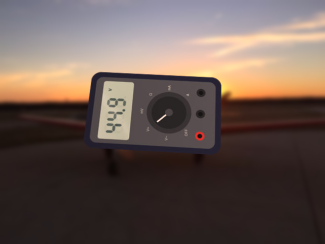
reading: 44.9
